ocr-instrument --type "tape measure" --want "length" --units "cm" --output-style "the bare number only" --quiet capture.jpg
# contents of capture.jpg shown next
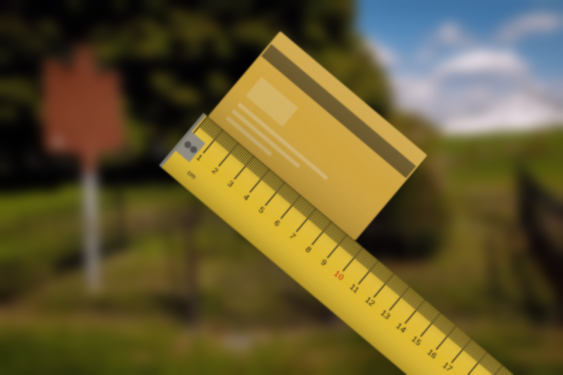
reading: 9.5
